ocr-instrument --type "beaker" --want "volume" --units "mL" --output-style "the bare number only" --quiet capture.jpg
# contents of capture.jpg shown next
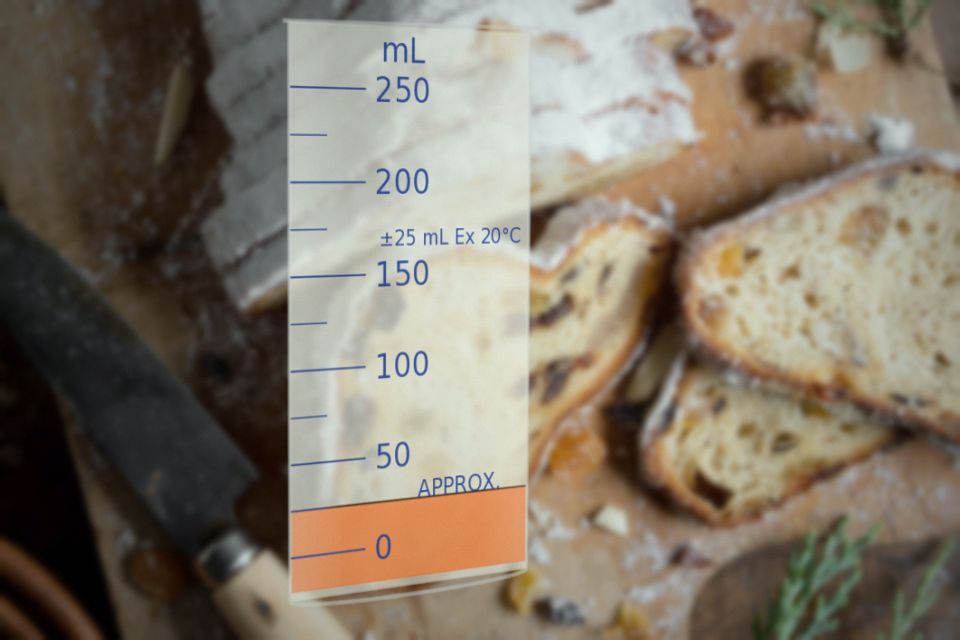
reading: 25
